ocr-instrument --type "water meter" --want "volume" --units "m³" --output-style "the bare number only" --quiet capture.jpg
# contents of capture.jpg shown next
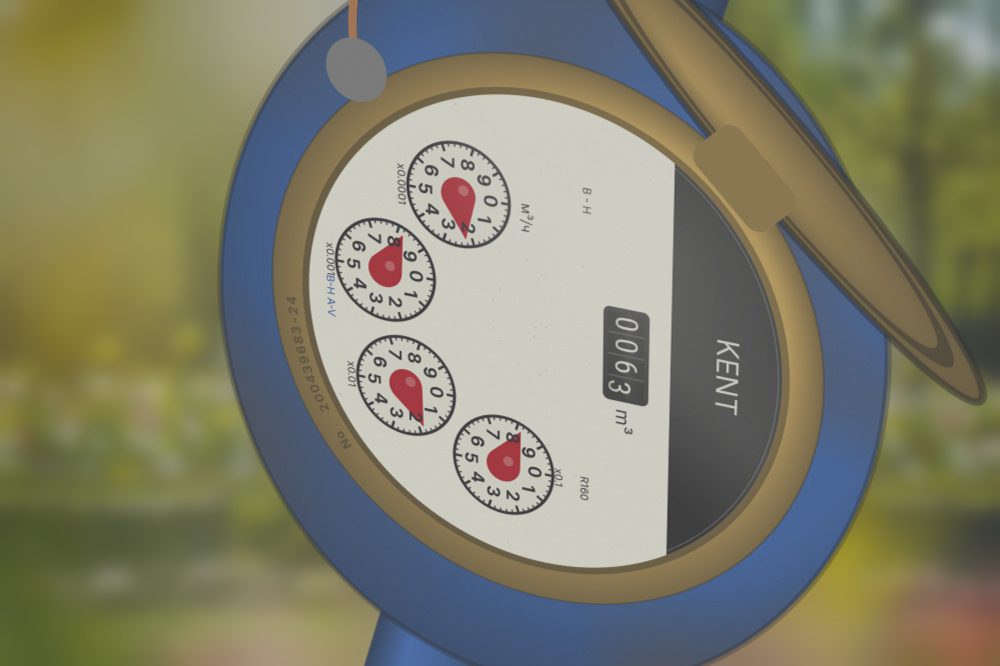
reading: 62.8182
